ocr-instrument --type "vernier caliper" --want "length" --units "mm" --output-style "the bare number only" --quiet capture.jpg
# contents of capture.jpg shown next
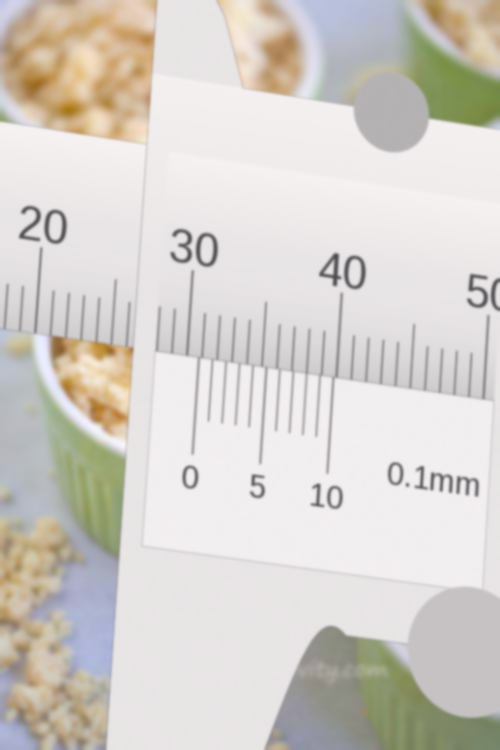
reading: 30.8
